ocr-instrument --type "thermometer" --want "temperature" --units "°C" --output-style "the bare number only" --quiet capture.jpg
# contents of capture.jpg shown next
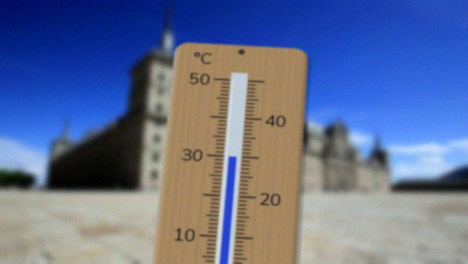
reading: 30
